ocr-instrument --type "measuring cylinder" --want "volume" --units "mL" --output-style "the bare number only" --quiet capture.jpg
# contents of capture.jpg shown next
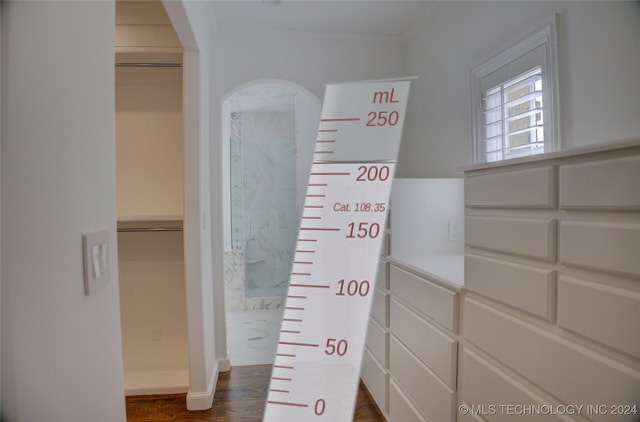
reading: 210
